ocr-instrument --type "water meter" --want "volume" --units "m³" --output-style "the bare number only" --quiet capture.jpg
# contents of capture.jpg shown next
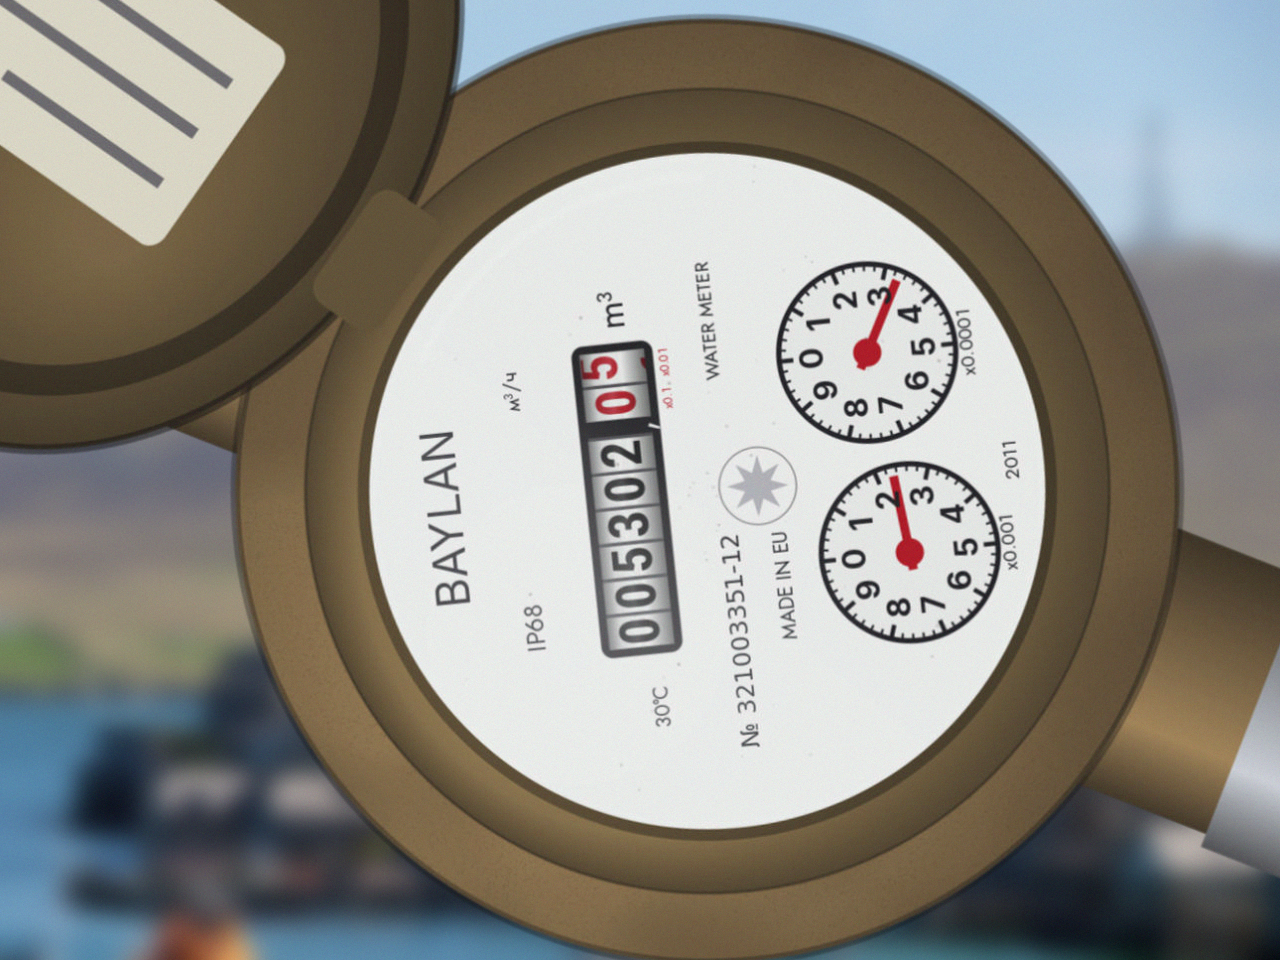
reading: 5302.0523
